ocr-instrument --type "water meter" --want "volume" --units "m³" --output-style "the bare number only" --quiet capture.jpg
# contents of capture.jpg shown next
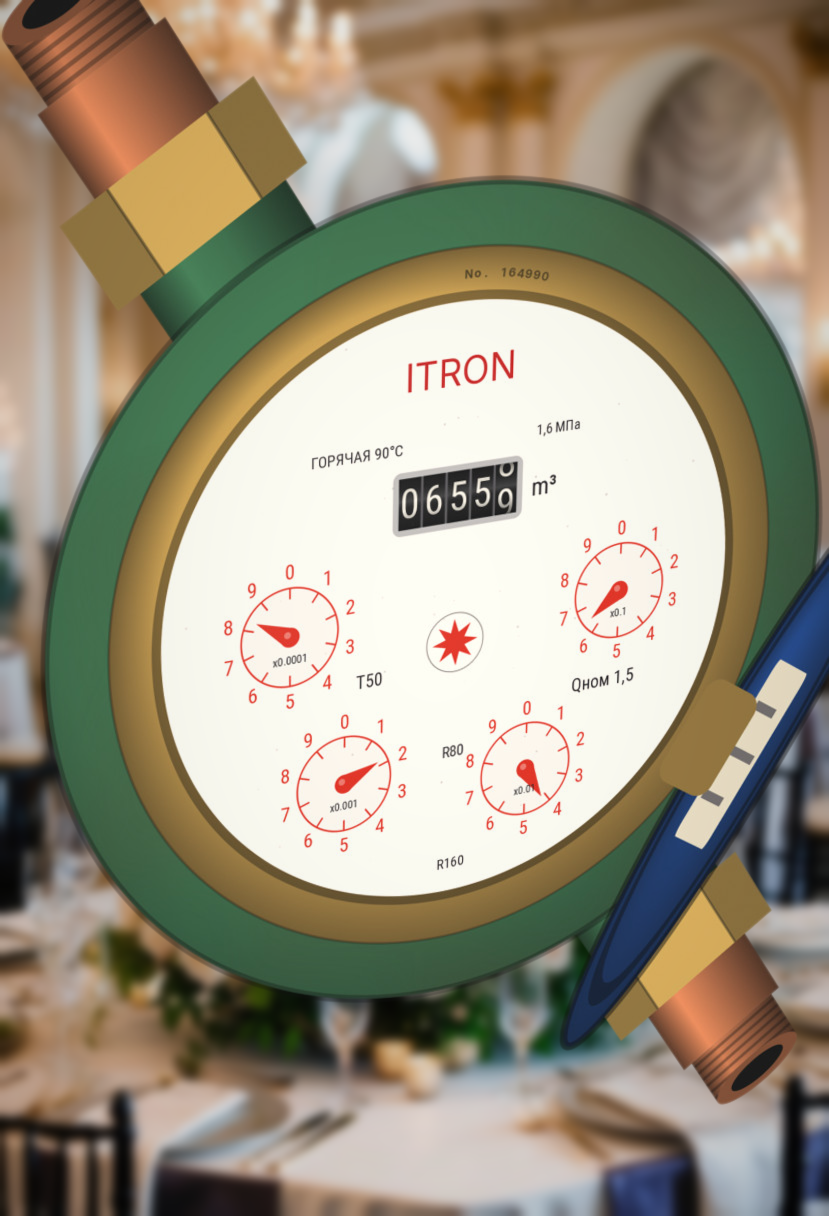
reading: 6558.6418
